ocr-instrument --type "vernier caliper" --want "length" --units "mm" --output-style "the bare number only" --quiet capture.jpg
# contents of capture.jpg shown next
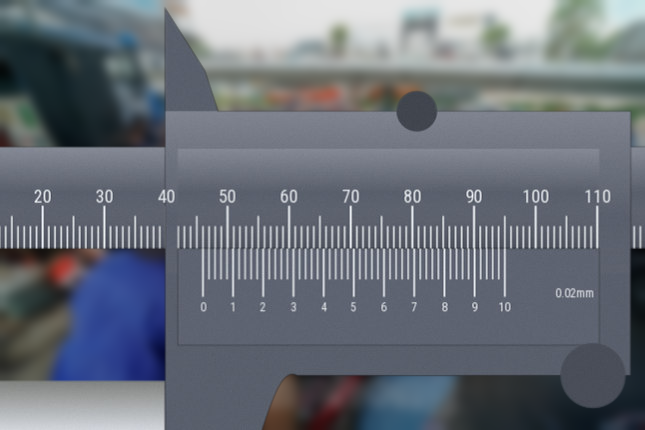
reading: 46.0
